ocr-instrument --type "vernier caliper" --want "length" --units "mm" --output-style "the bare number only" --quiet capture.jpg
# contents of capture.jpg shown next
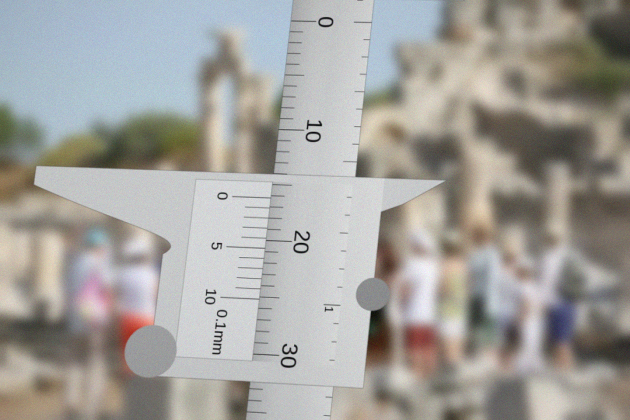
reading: 16.2
